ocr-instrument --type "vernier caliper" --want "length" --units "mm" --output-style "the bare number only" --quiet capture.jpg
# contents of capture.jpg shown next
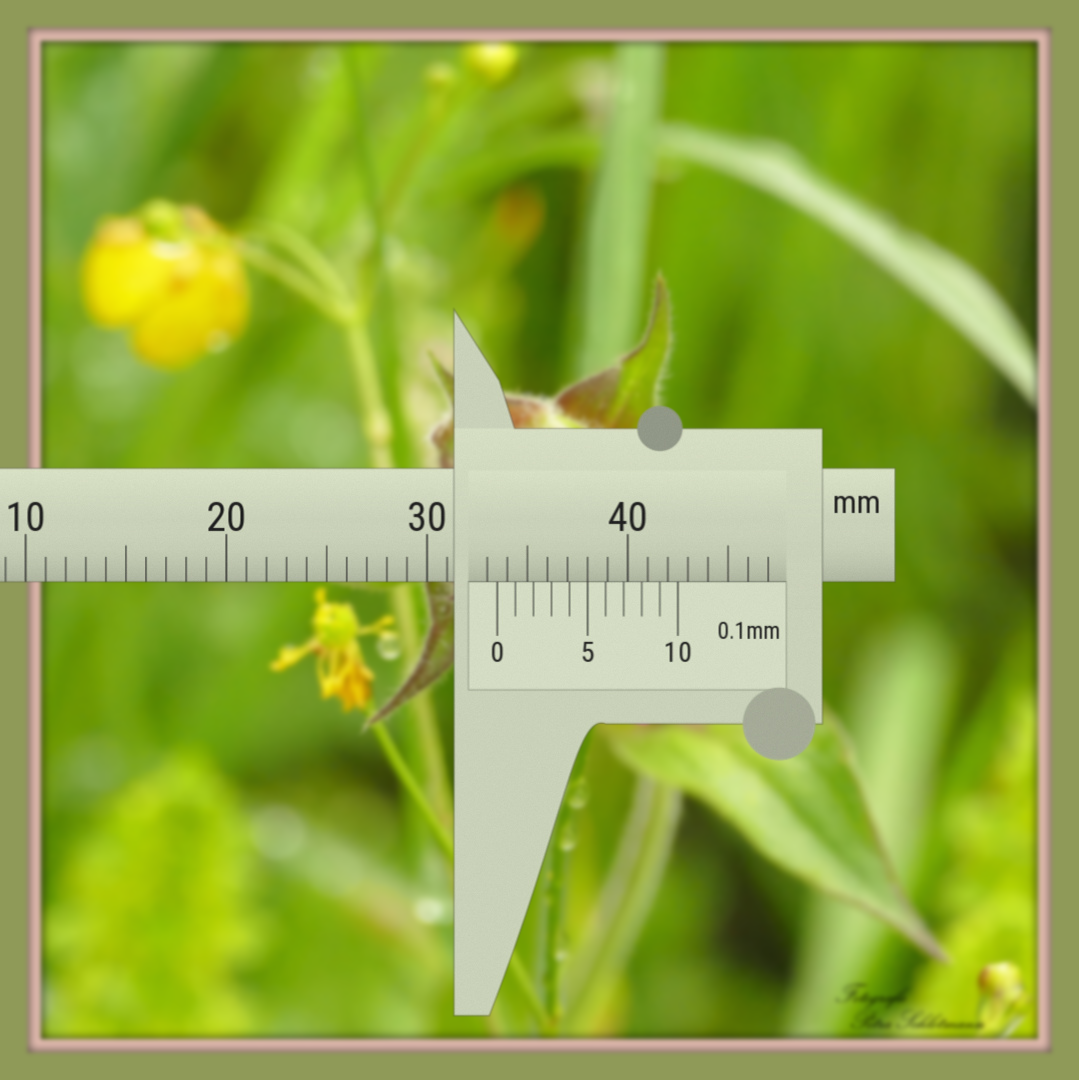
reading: 33.5
